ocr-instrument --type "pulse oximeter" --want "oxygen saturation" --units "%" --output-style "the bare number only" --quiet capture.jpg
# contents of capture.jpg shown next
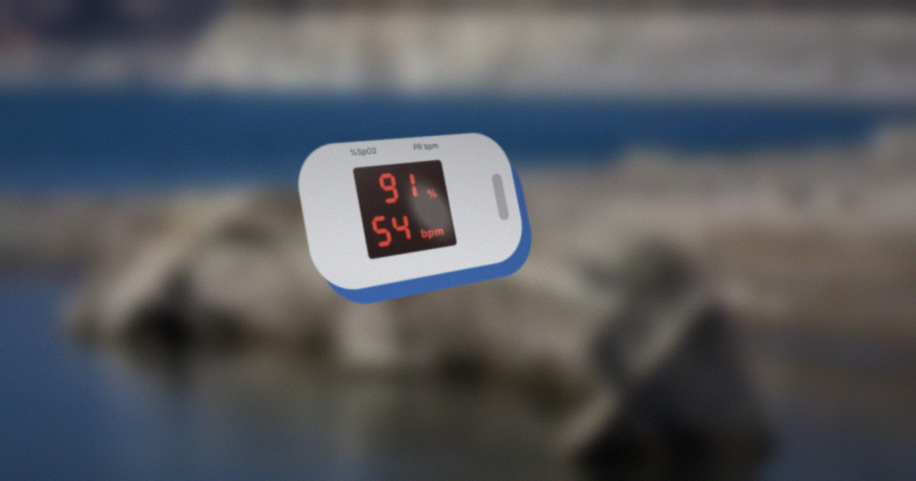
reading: 91
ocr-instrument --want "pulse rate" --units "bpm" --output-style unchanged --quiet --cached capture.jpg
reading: 54
